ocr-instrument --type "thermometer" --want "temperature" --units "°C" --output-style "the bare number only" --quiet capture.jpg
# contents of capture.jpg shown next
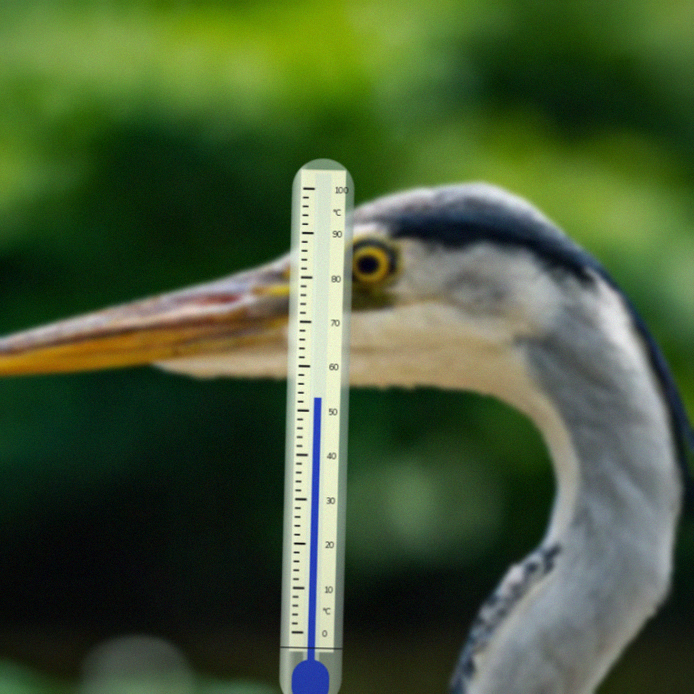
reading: 53
